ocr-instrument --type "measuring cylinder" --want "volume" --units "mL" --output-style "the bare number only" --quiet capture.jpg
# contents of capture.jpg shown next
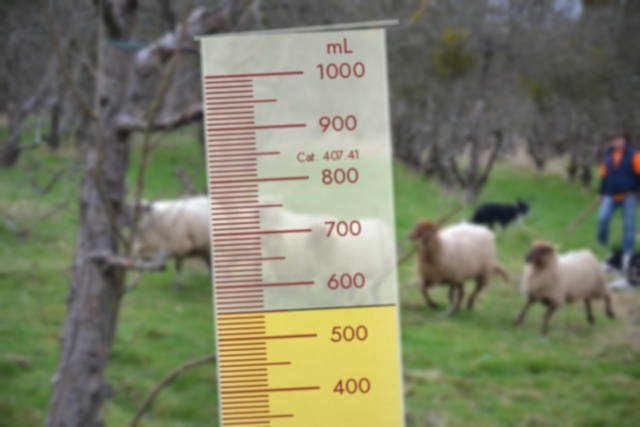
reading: 550
